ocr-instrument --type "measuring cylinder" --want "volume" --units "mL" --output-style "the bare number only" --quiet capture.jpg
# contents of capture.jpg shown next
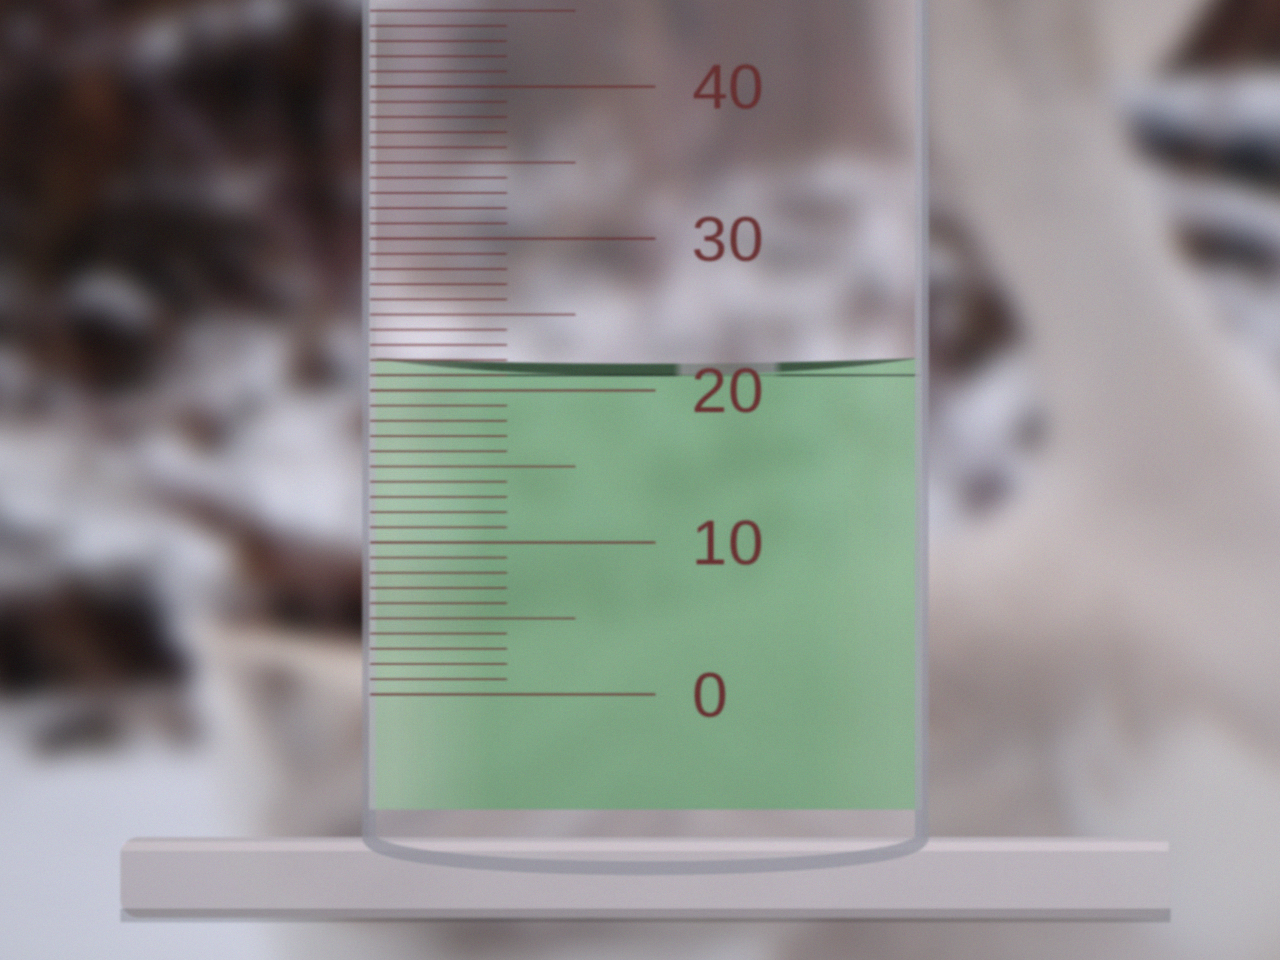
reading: 21
